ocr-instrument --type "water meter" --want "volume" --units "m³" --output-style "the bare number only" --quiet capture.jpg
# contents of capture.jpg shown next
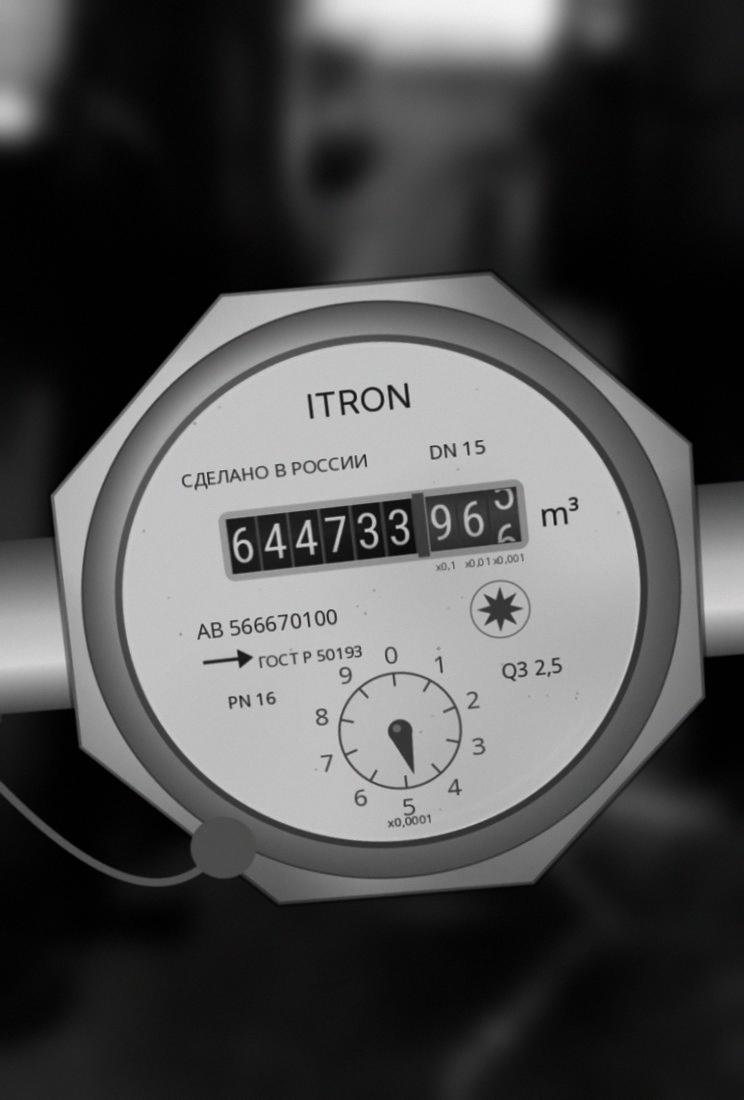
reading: 644733.9654
